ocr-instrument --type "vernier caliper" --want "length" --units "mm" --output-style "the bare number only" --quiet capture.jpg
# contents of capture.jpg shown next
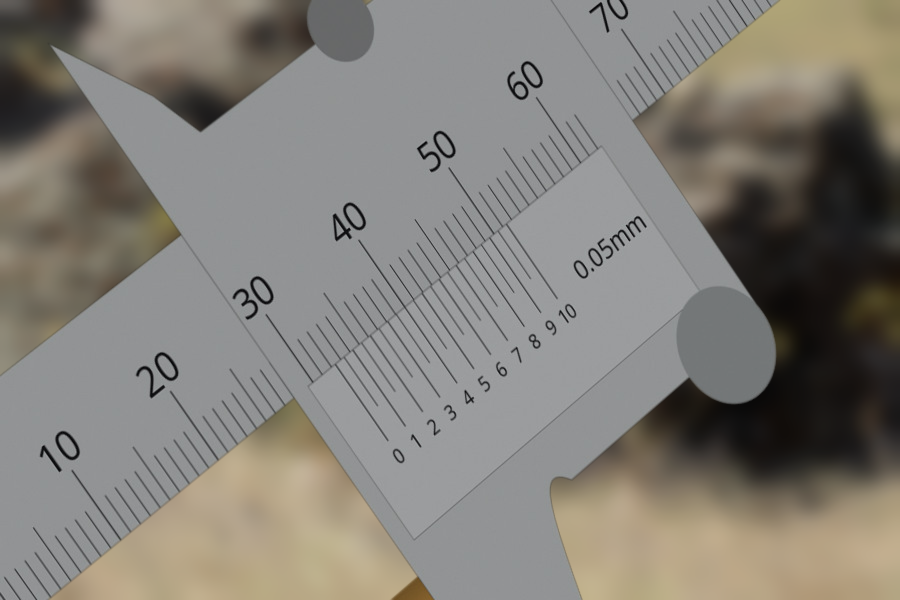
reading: 32.4
